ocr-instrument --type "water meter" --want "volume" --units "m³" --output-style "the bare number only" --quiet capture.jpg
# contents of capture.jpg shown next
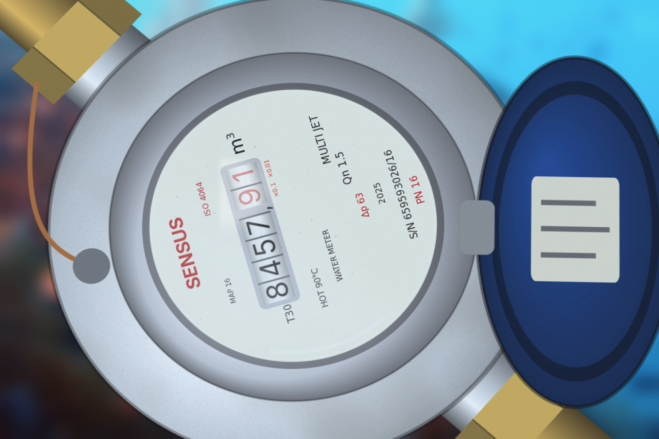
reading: 8457.91
